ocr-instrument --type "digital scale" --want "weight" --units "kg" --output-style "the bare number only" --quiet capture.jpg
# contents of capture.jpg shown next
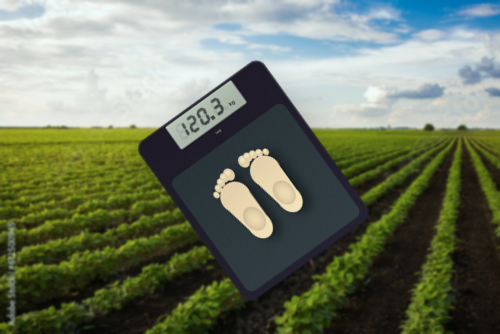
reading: 120.3
